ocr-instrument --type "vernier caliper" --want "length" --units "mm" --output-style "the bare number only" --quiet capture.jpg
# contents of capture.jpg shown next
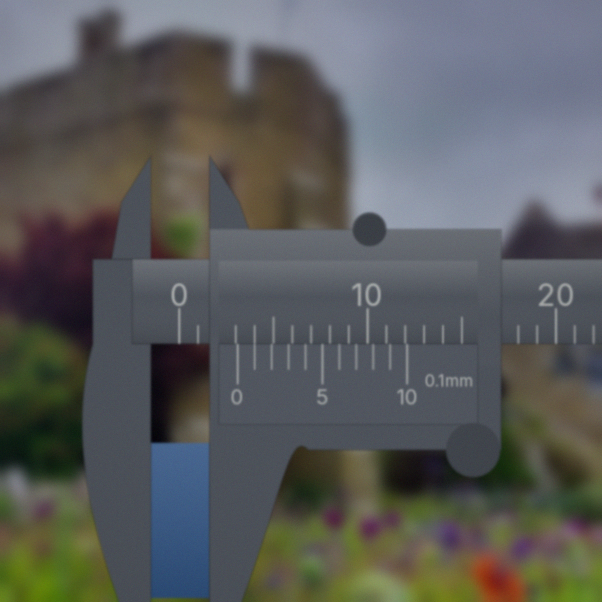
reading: 3.1
